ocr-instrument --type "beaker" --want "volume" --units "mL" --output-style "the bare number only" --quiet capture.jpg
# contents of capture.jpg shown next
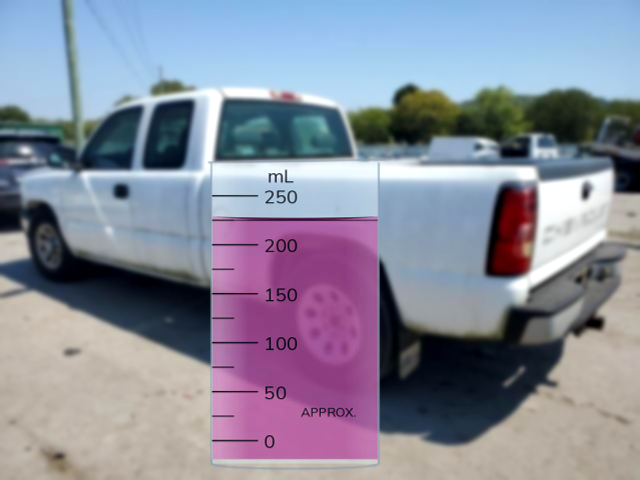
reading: 225
